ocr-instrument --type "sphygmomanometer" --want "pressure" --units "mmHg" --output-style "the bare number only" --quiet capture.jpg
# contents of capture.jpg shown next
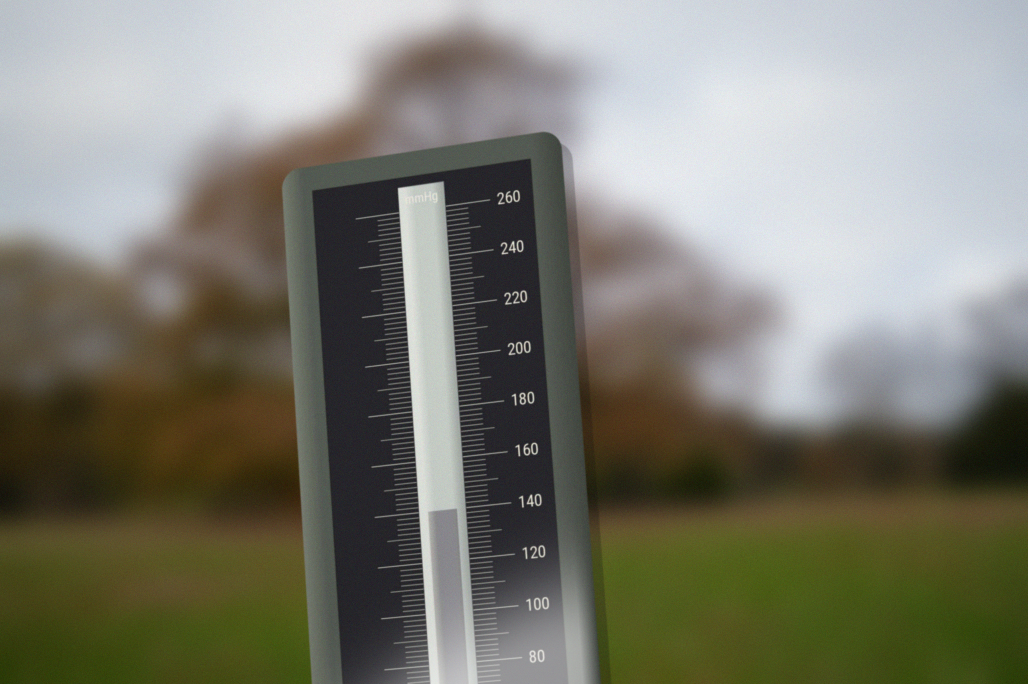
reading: 140
